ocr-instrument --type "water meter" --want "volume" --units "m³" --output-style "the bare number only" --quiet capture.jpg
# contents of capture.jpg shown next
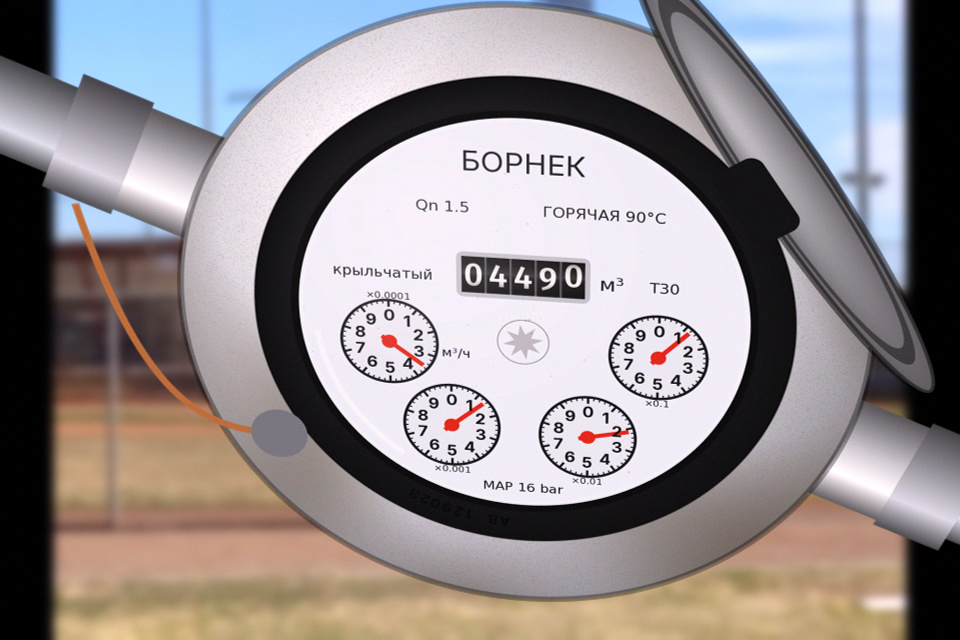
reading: 4490.1213
